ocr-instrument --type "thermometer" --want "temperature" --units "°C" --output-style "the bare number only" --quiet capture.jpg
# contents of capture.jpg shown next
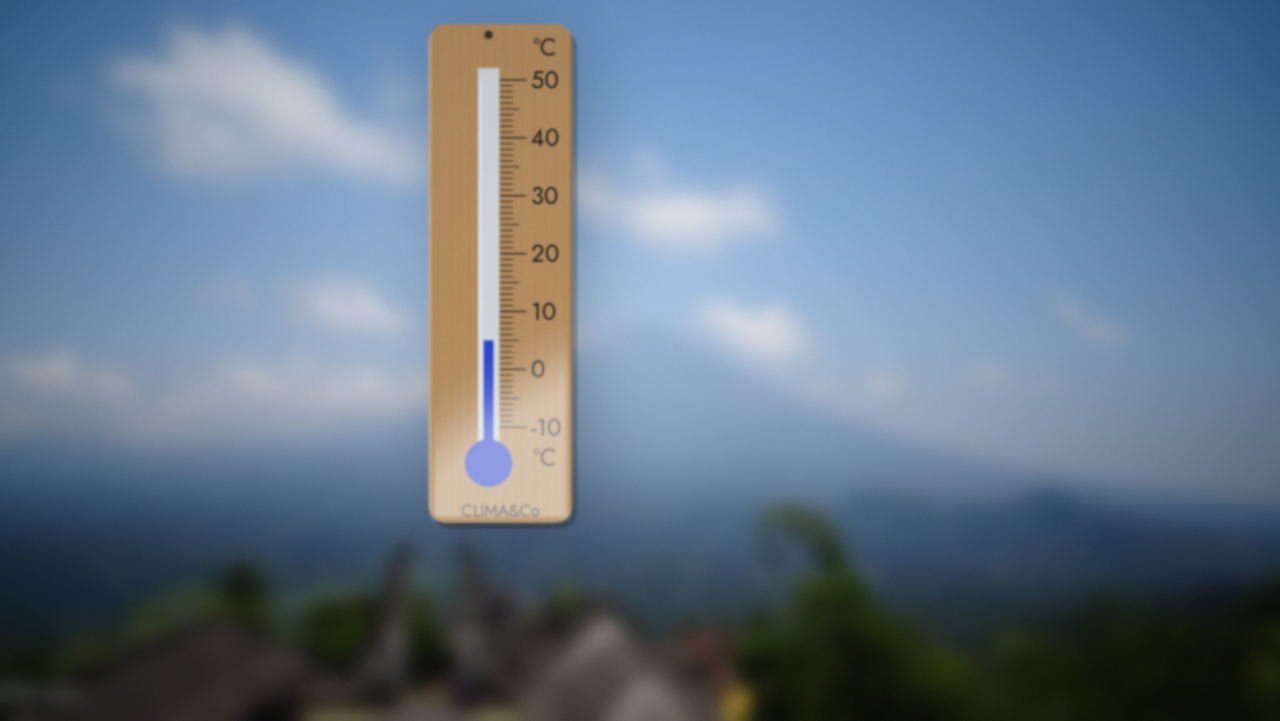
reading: 5
